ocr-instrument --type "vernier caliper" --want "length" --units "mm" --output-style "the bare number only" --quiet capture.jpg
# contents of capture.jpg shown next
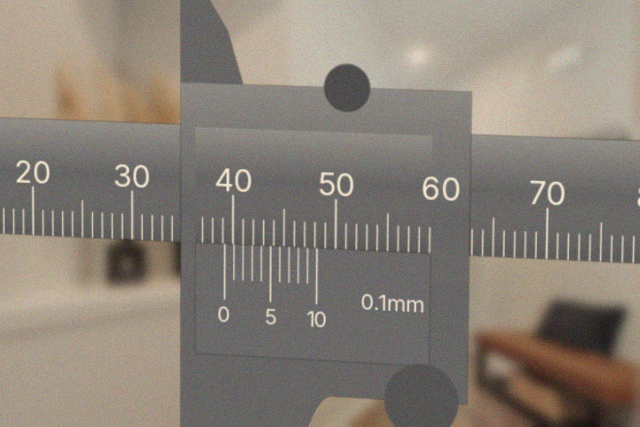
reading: 39.2
